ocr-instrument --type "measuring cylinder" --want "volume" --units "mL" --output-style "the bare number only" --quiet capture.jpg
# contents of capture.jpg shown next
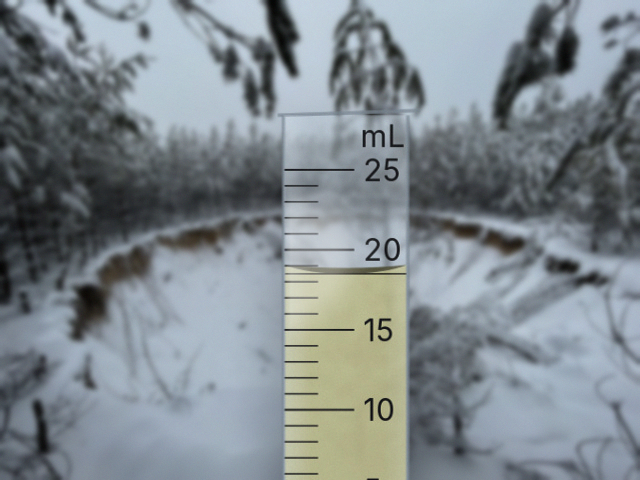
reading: 18.5
